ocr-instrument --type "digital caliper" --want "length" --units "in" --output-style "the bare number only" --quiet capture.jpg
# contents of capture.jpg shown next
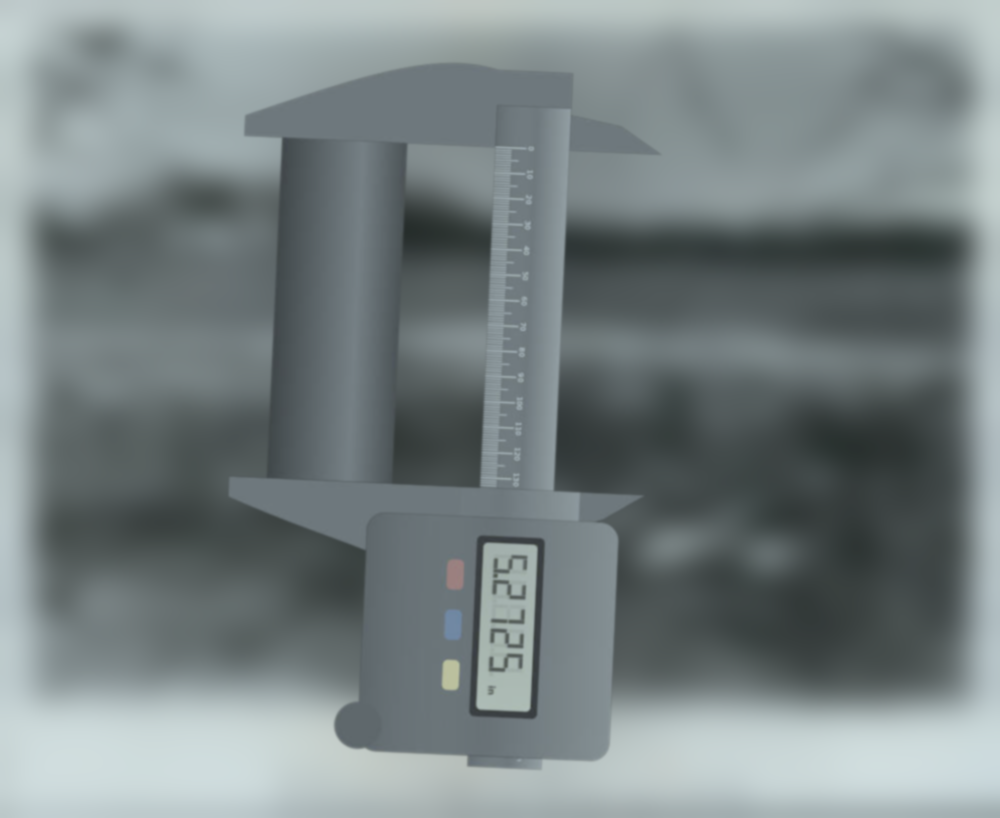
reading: 5.2725
